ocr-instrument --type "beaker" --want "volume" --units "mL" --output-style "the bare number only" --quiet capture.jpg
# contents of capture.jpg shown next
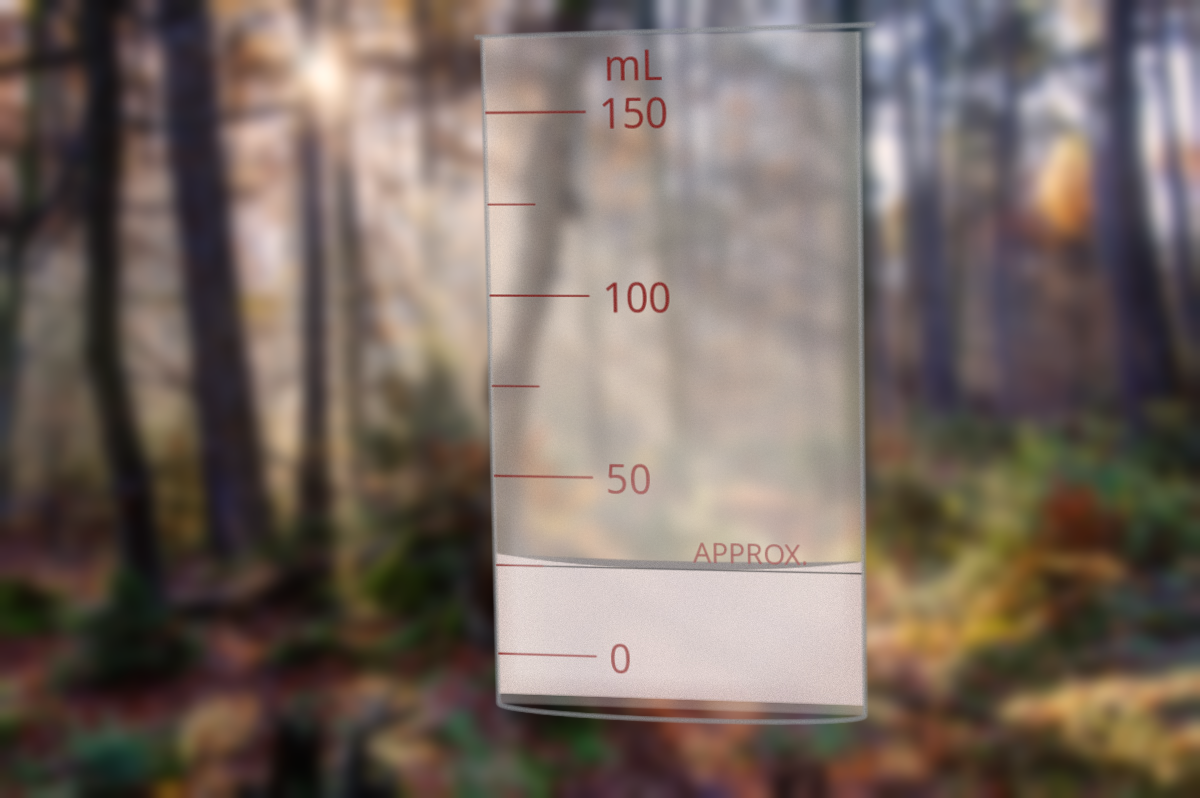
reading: 25
